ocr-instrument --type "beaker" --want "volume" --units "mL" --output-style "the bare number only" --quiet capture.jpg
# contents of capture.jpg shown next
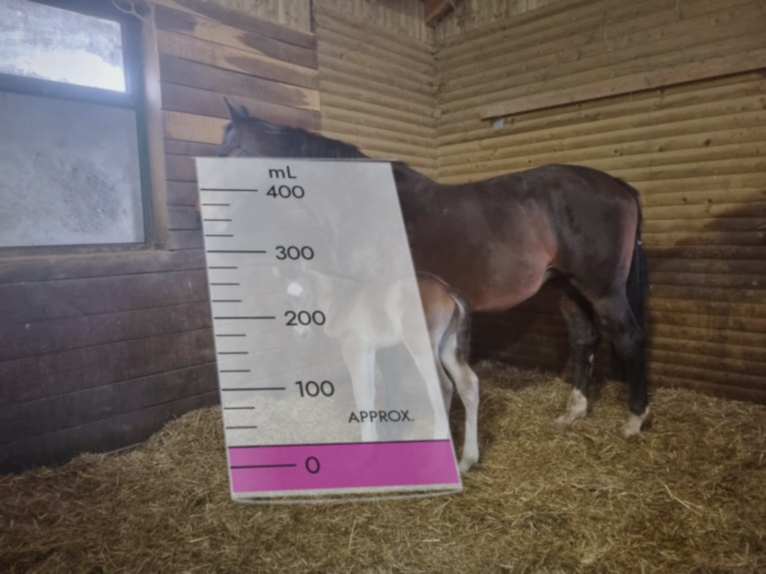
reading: 25
